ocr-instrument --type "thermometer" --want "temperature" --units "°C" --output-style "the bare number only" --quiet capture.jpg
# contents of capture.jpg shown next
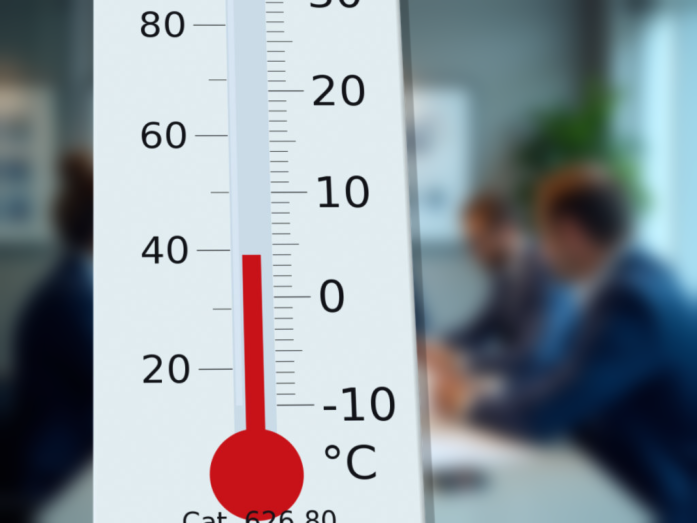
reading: 4
